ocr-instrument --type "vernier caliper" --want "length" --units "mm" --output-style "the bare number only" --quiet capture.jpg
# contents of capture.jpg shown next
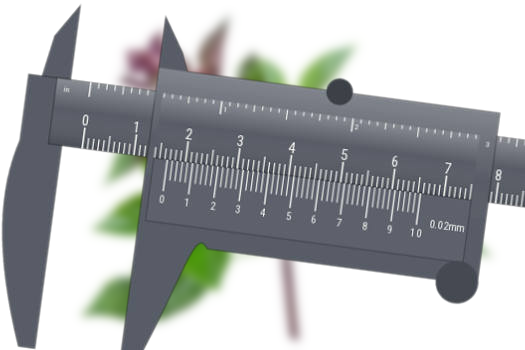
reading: 16.5
